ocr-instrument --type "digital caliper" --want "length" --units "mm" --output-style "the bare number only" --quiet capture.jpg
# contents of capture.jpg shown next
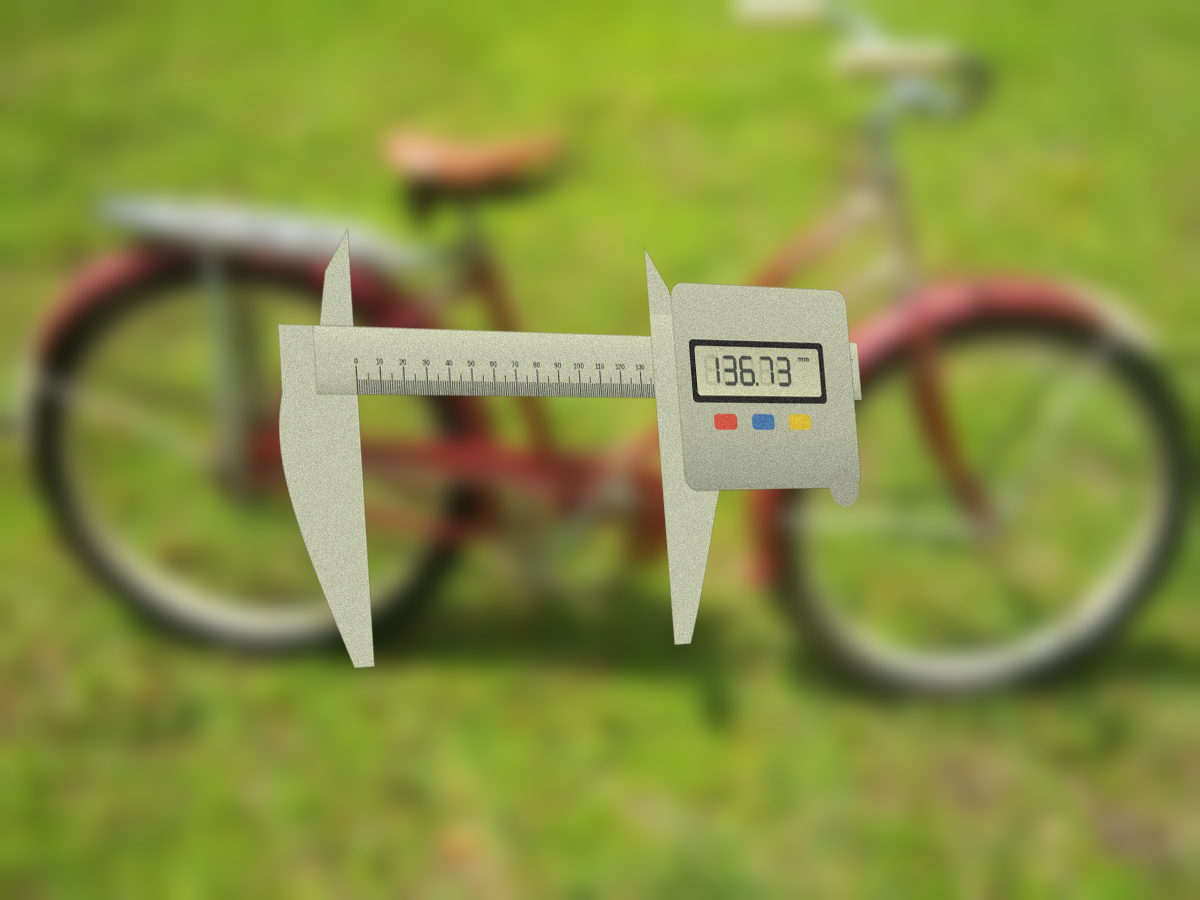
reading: 136.73
